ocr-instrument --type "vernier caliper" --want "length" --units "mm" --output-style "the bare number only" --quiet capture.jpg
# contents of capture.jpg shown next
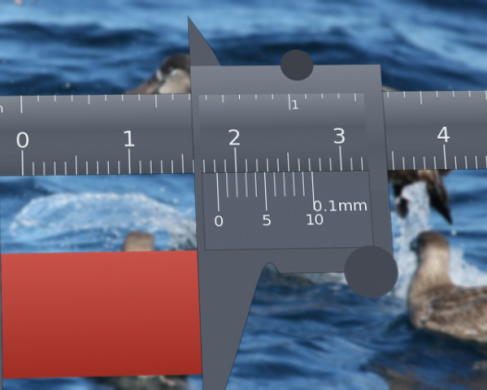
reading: 18.2
